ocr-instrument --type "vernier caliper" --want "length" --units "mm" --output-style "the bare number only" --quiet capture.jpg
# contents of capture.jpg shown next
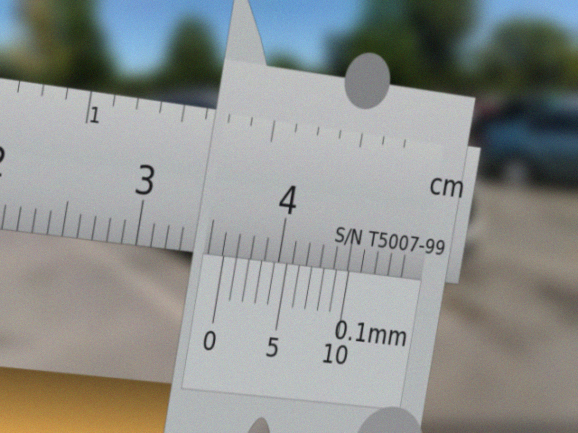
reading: 36.1
